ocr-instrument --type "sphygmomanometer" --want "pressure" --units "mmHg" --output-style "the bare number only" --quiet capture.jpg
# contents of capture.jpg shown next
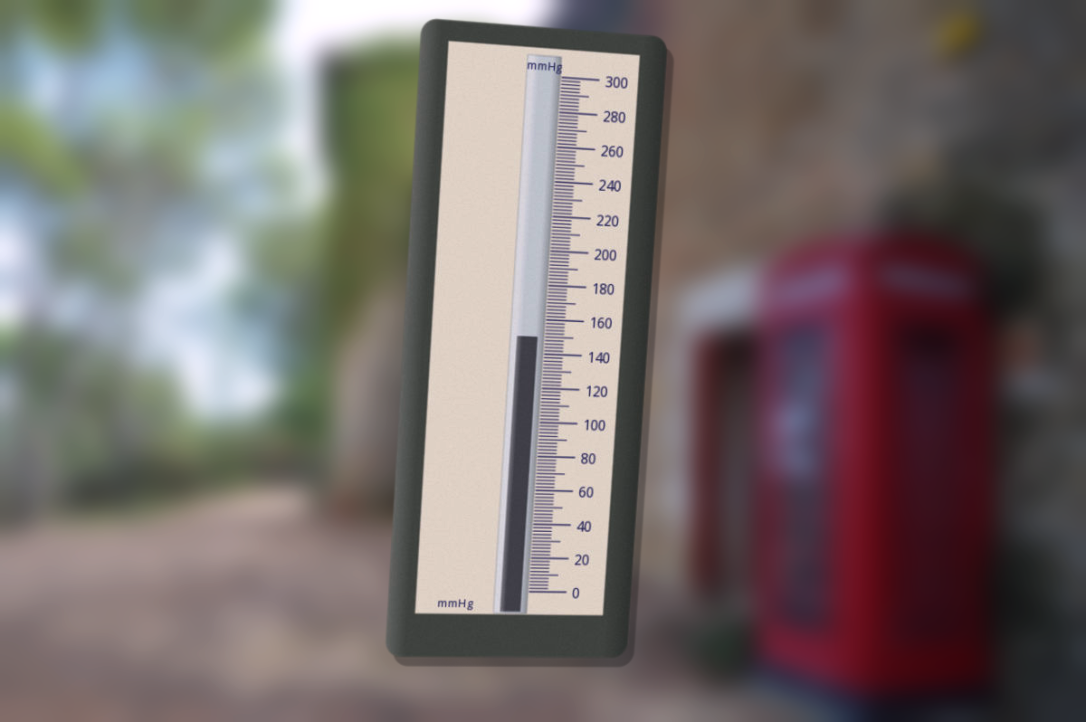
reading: 150
